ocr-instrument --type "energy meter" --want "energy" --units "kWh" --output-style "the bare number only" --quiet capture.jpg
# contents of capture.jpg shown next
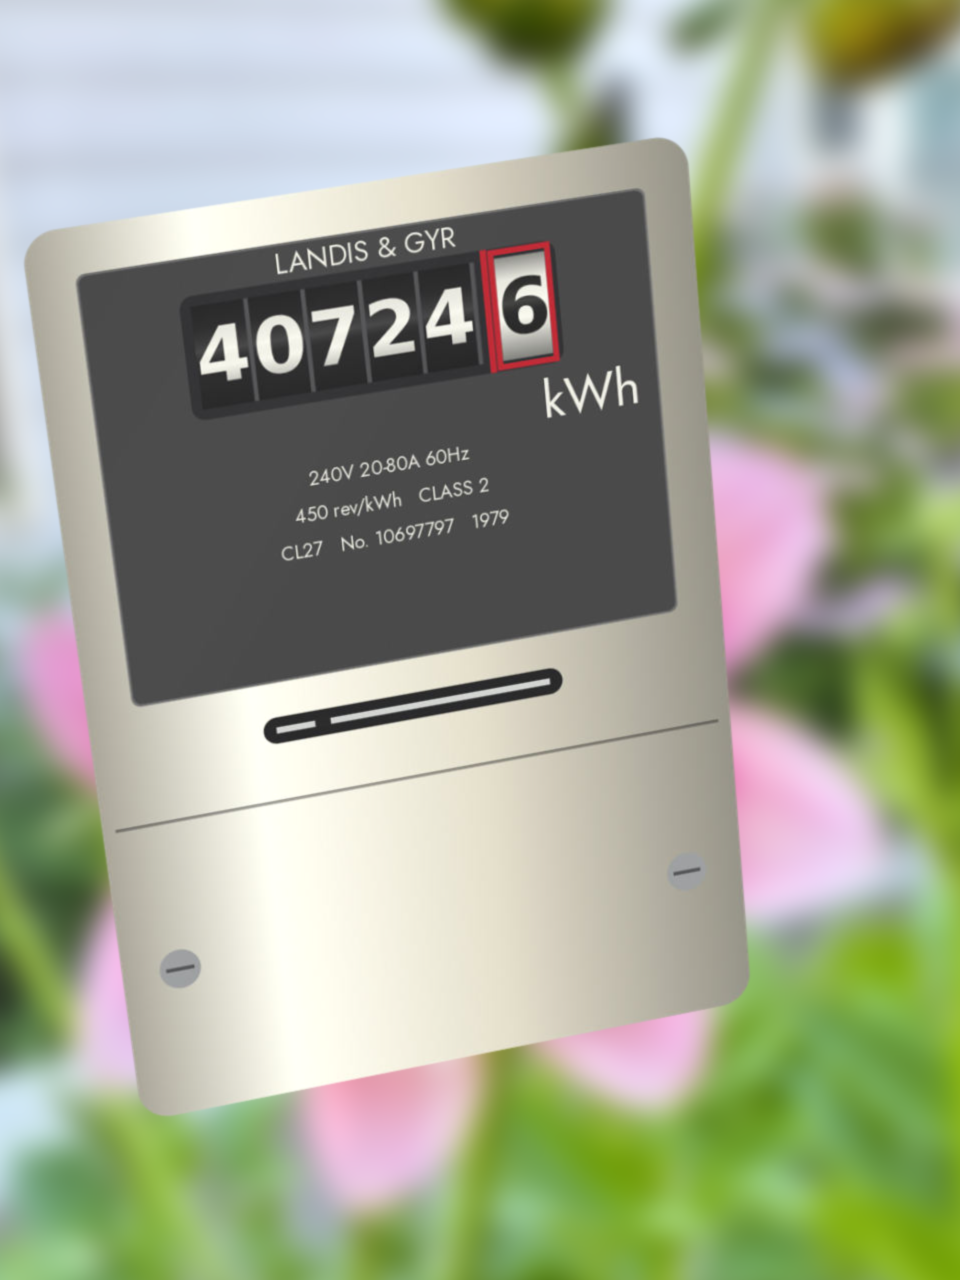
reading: 40724.6
